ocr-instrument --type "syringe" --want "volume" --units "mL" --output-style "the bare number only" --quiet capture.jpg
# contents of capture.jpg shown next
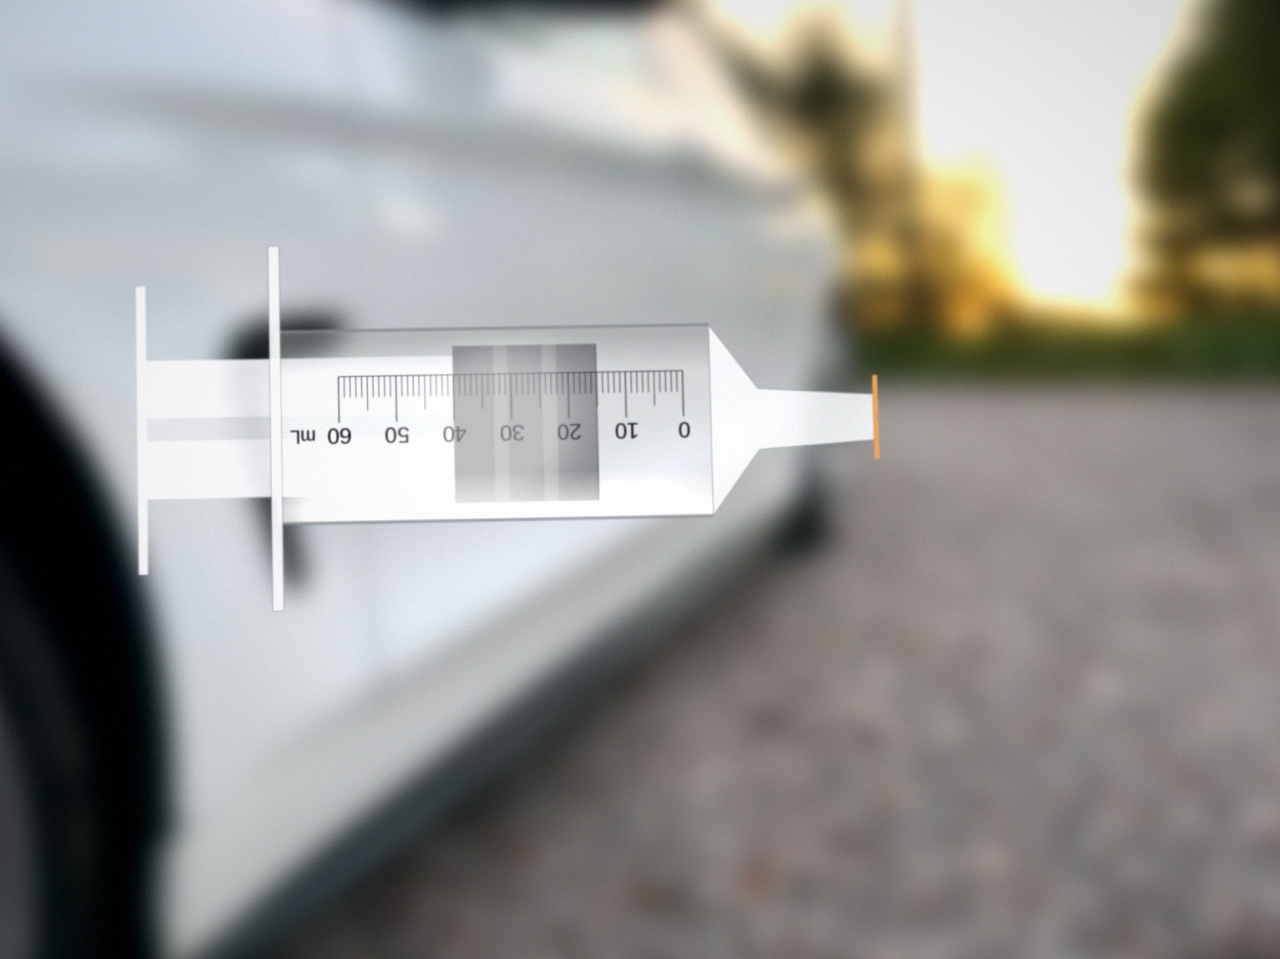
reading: 15
